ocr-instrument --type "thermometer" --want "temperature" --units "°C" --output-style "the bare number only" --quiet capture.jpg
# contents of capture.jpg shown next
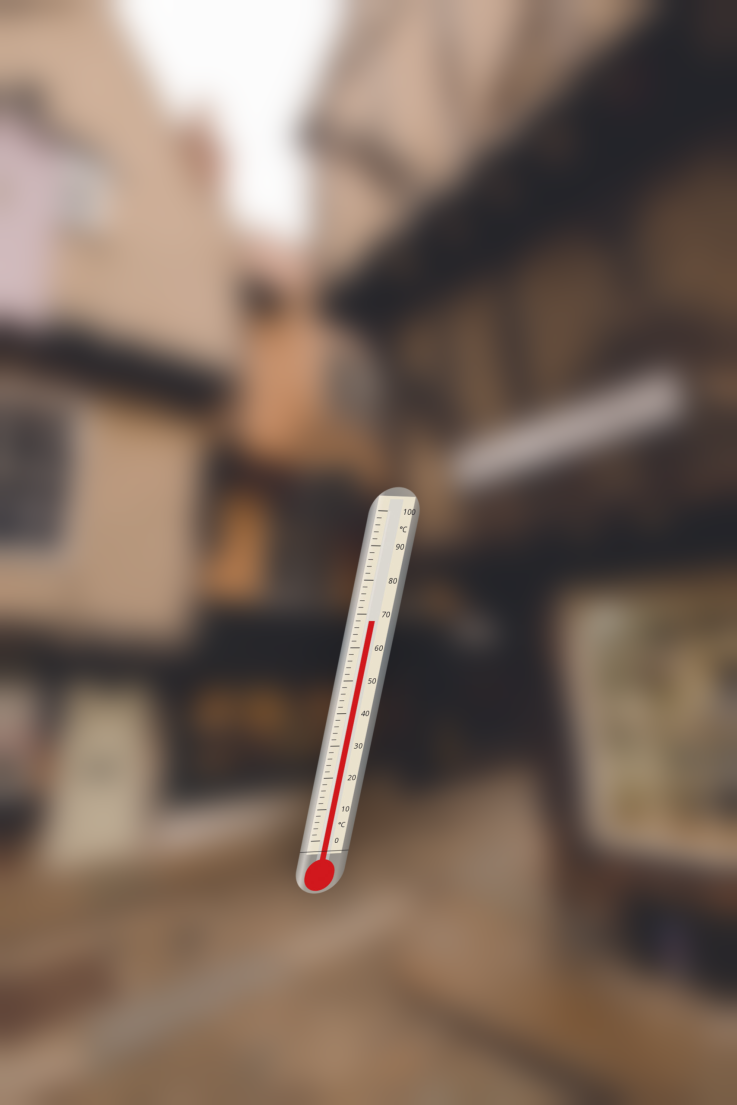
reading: 68
